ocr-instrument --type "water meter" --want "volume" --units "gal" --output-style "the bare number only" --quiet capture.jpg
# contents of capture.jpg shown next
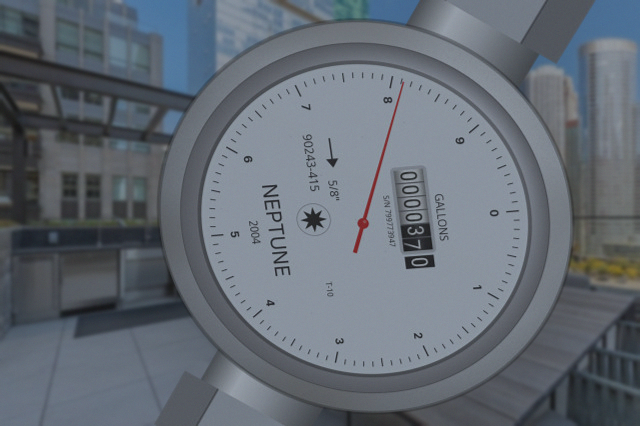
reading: 368.1
